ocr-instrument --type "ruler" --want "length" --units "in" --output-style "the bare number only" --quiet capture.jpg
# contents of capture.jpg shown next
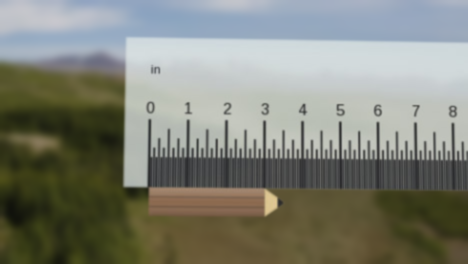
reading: 3.5
